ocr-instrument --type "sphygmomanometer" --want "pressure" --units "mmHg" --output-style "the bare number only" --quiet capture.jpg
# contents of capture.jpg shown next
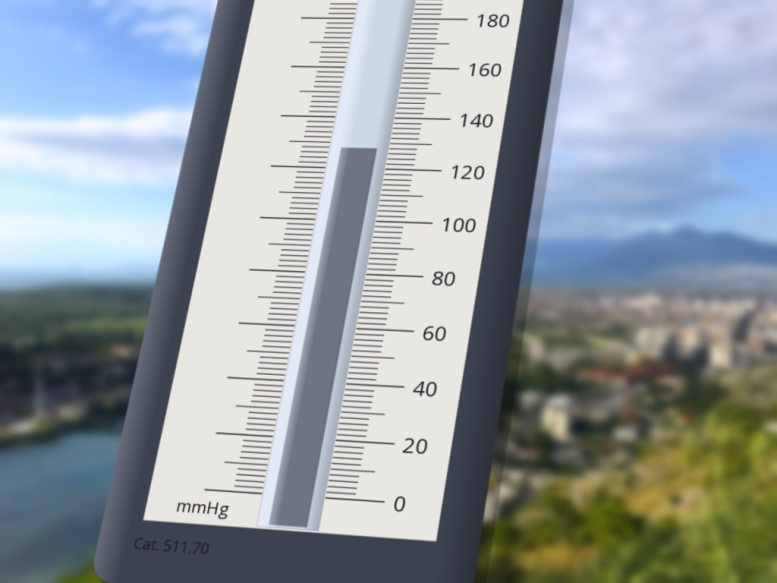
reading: 128
